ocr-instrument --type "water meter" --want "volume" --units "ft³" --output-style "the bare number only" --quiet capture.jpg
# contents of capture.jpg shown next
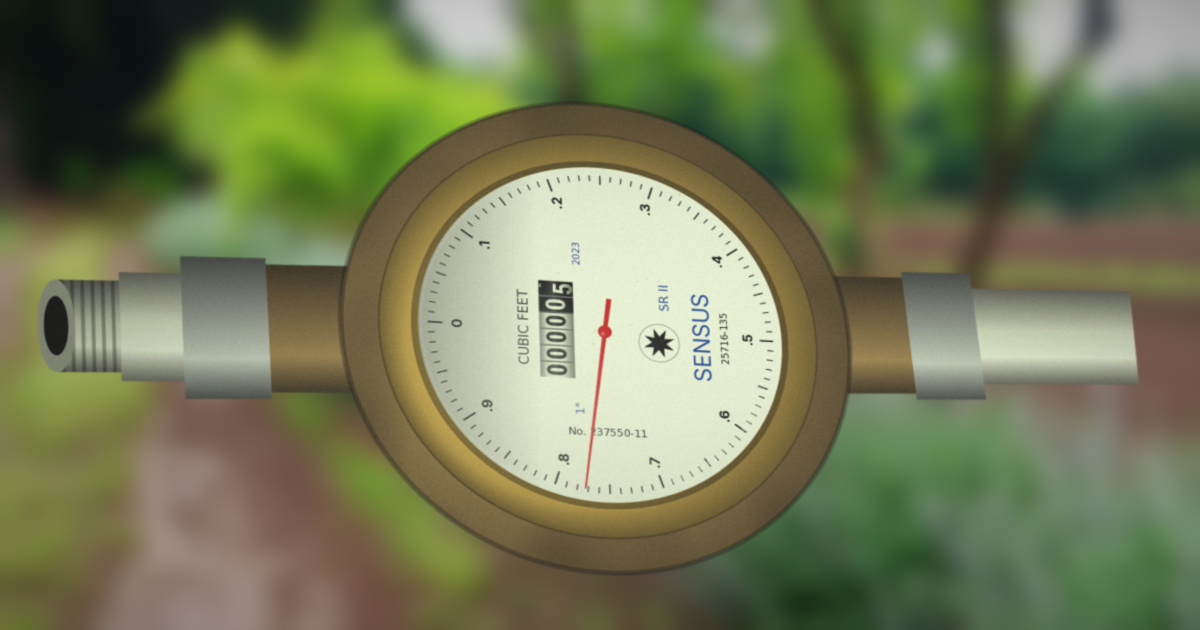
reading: 4.77
